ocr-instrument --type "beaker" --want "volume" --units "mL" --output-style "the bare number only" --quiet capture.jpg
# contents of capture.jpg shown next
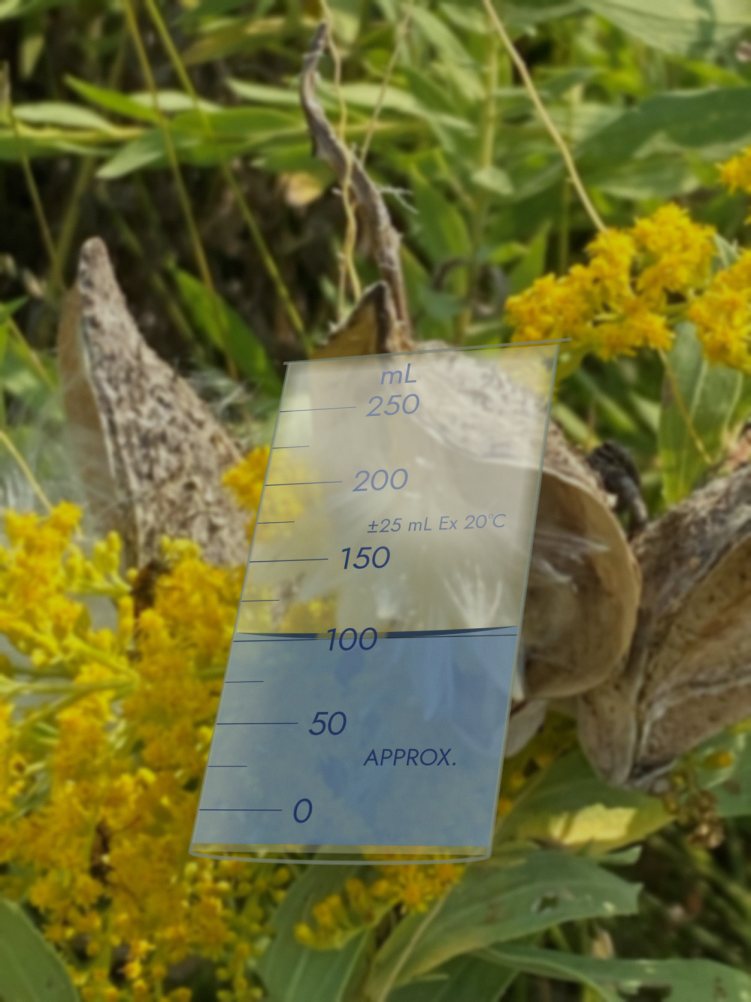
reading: 100
